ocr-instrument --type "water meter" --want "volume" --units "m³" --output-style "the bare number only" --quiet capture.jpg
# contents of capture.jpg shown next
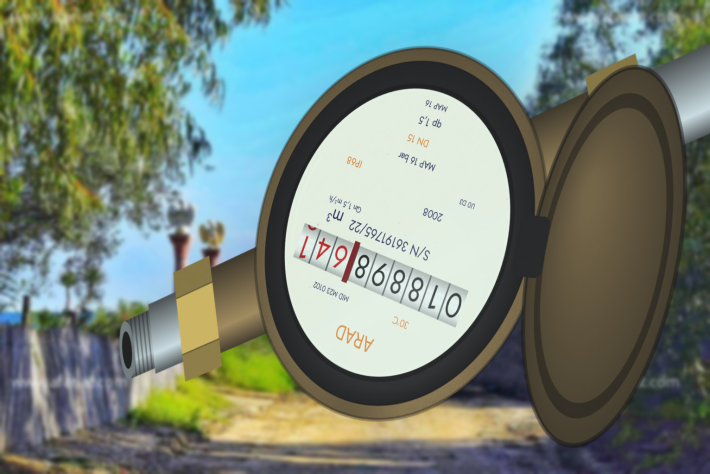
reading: 18898.641
